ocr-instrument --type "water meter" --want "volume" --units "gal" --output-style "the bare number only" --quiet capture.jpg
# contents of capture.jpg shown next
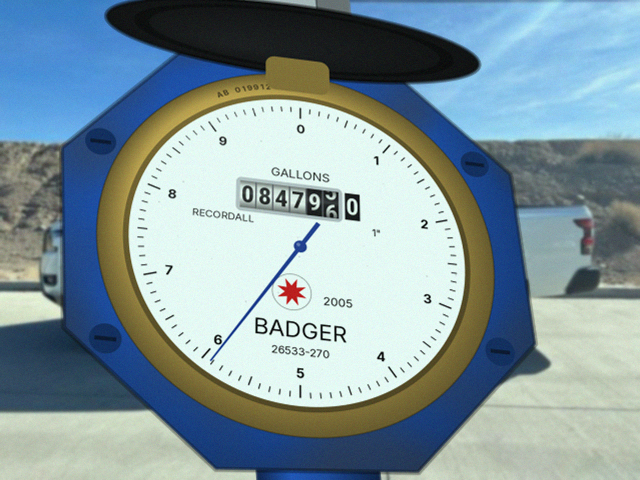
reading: 847955.9
